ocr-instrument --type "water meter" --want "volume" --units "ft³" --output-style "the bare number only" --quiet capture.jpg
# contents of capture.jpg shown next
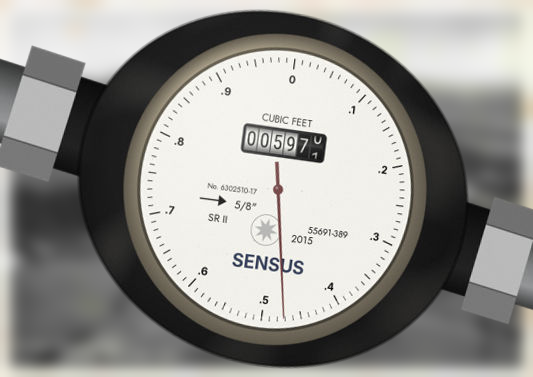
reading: 5970.47
